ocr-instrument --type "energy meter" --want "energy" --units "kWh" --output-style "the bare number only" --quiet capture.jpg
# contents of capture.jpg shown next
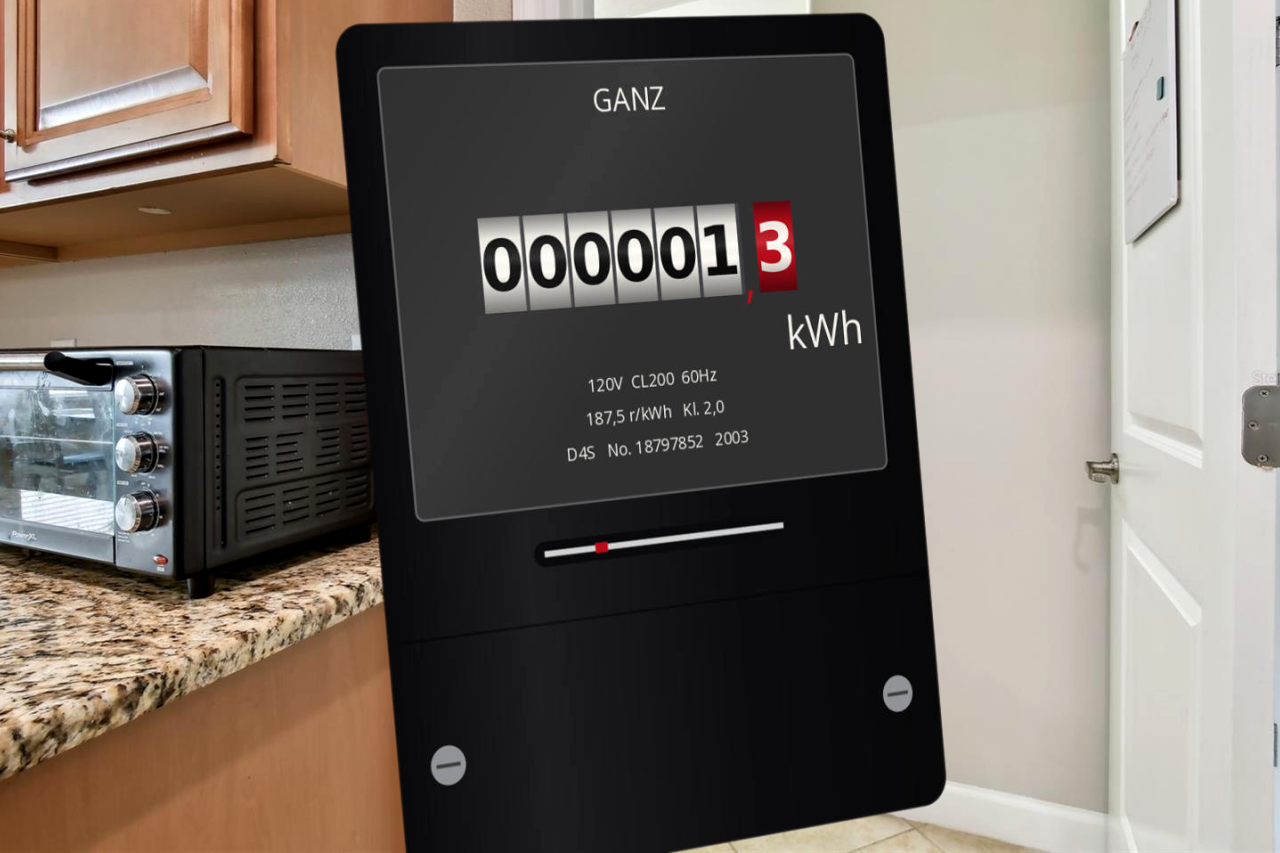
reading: 1.3
